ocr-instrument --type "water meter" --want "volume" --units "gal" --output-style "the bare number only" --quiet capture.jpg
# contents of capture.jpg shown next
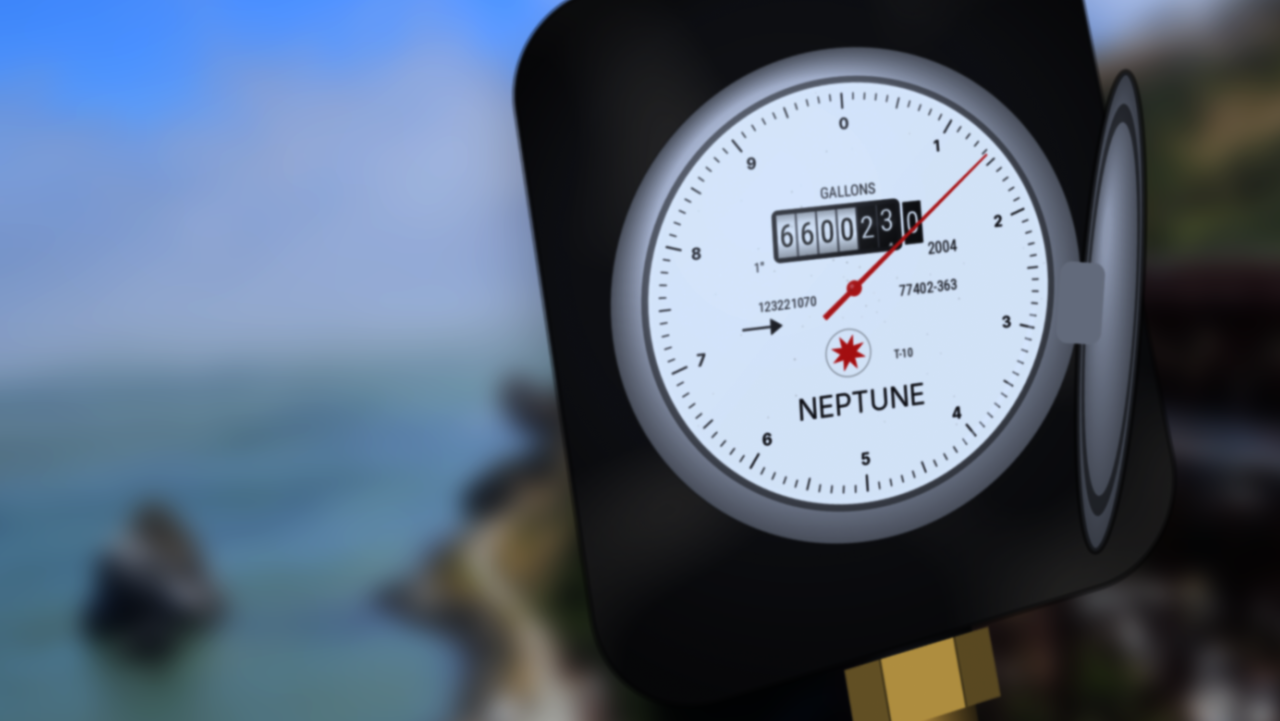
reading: 6600231.4
